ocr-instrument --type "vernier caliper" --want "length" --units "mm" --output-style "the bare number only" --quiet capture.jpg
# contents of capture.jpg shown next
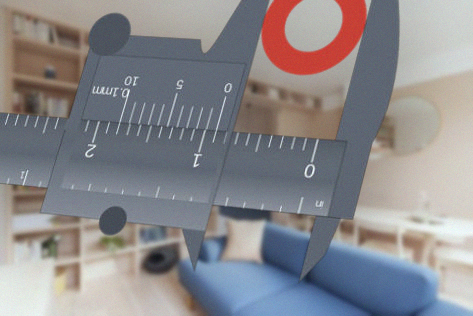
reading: 9.0
